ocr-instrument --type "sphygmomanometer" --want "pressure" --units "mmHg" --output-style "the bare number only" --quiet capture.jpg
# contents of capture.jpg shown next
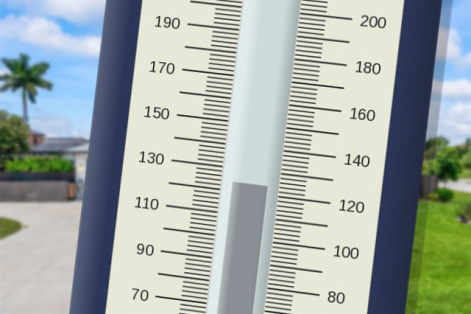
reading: 124
